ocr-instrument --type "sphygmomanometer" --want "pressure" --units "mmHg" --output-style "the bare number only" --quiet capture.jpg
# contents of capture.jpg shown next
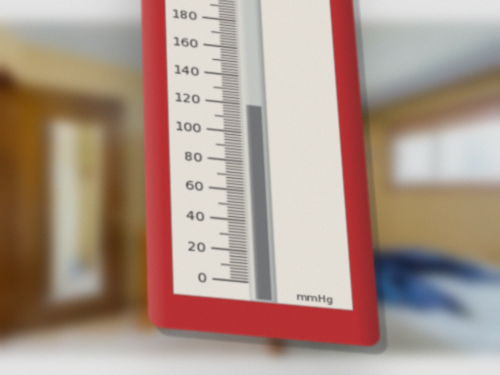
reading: 120
